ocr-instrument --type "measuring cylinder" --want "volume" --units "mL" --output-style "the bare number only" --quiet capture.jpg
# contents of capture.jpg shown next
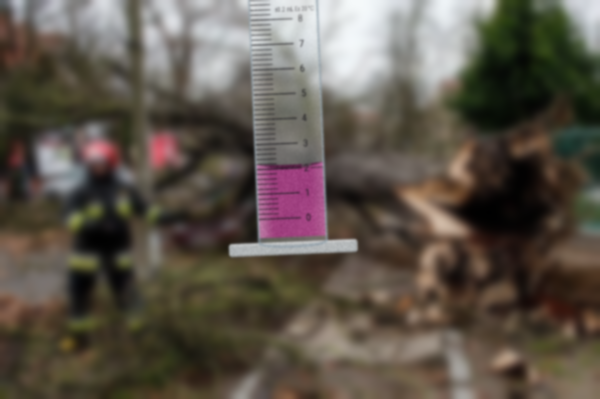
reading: 2
